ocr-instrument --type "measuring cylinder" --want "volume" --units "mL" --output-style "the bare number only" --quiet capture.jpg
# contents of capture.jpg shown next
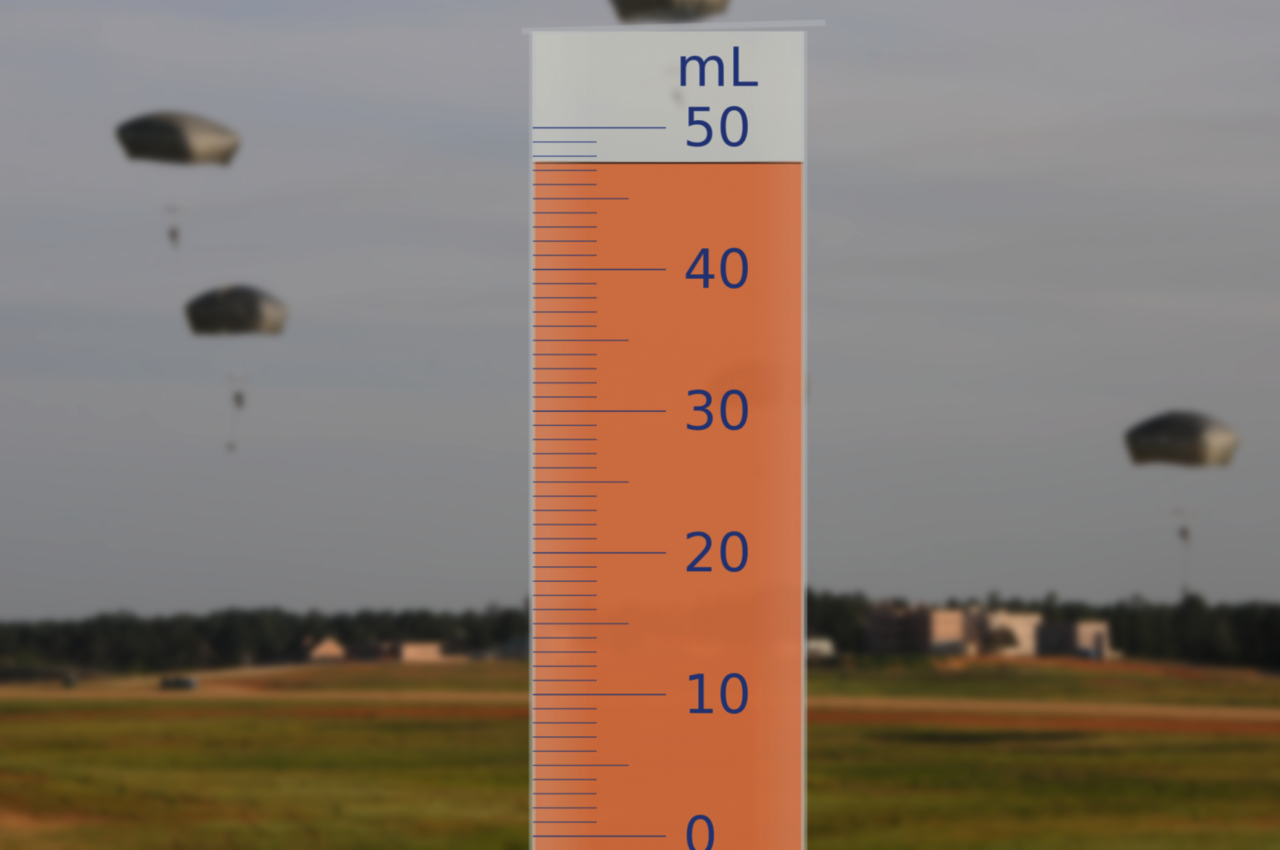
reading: 47.5
